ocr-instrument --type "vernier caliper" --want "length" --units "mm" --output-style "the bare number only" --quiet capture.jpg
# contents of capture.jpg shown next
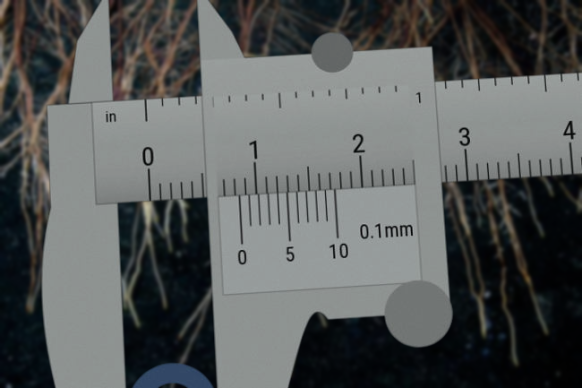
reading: 8.4
